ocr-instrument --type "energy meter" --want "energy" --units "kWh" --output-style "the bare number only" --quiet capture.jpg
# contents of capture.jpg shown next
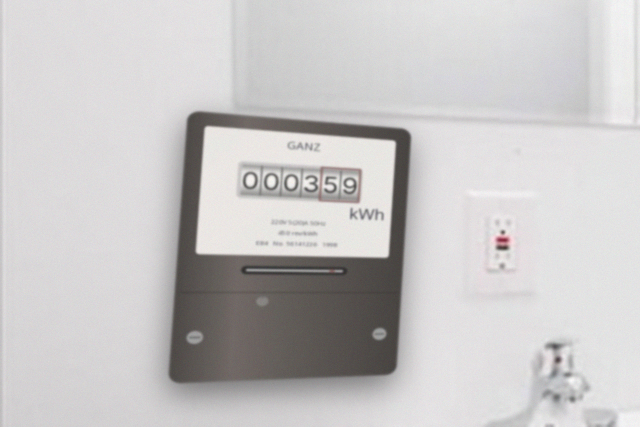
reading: 3.59
